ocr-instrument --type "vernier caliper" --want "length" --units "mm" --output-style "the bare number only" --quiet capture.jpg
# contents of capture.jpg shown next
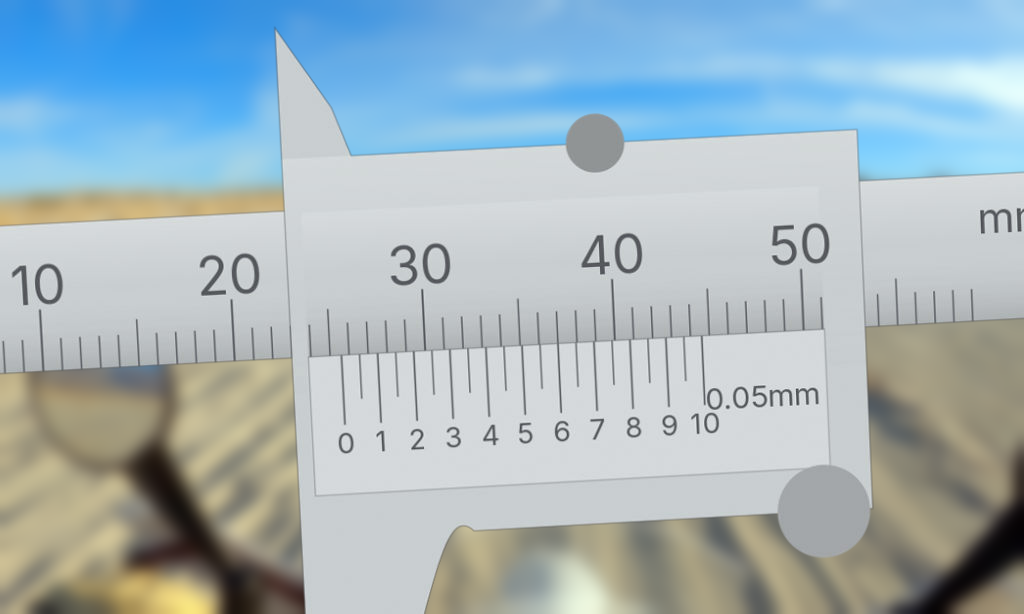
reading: 25.6
